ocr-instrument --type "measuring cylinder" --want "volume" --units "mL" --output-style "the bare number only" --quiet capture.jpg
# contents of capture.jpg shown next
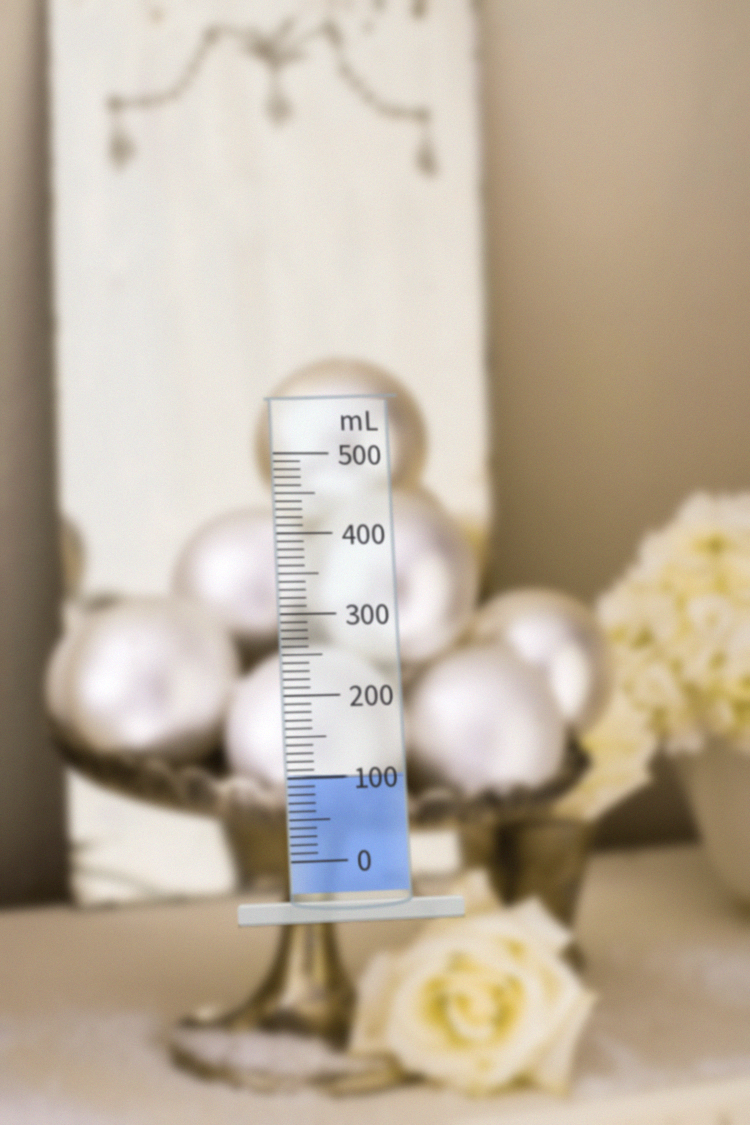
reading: 100
